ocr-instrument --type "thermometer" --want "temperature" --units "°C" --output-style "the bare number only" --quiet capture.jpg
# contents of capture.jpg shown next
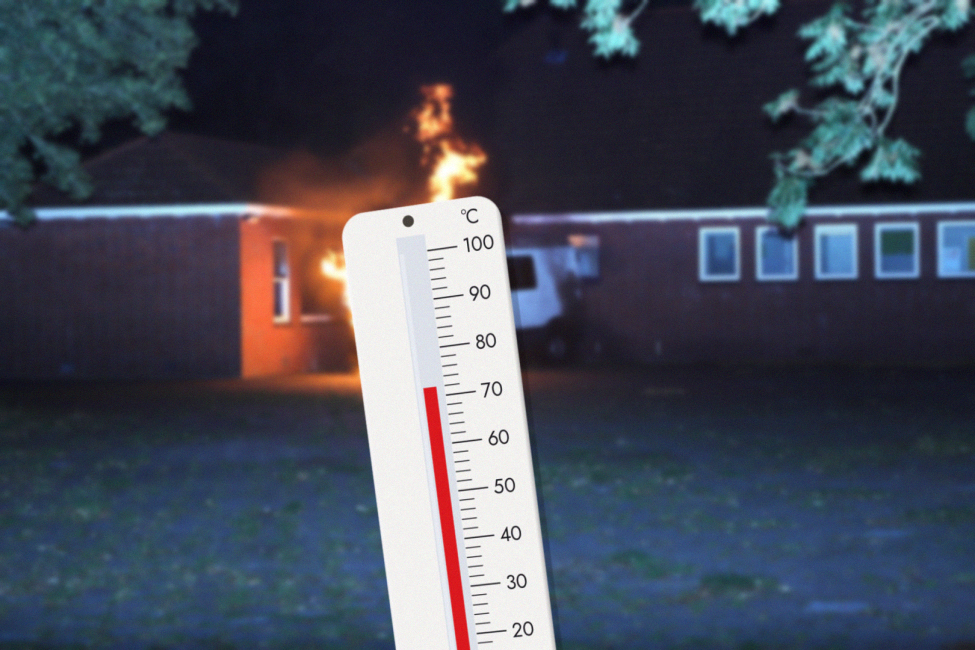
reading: 72
